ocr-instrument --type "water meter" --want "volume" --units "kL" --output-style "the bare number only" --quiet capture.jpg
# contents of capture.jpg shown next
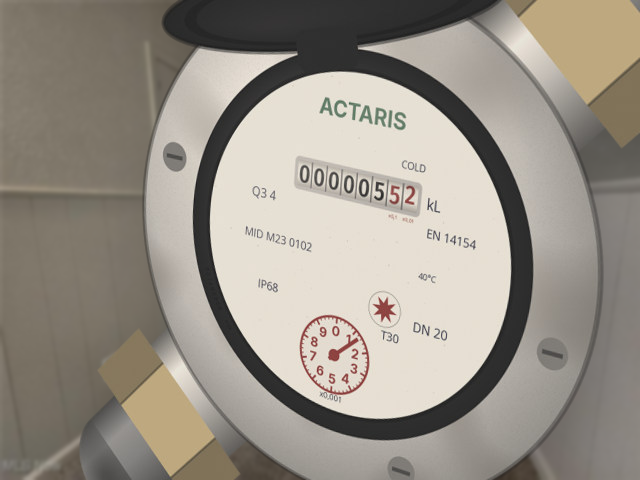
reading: 5.521
